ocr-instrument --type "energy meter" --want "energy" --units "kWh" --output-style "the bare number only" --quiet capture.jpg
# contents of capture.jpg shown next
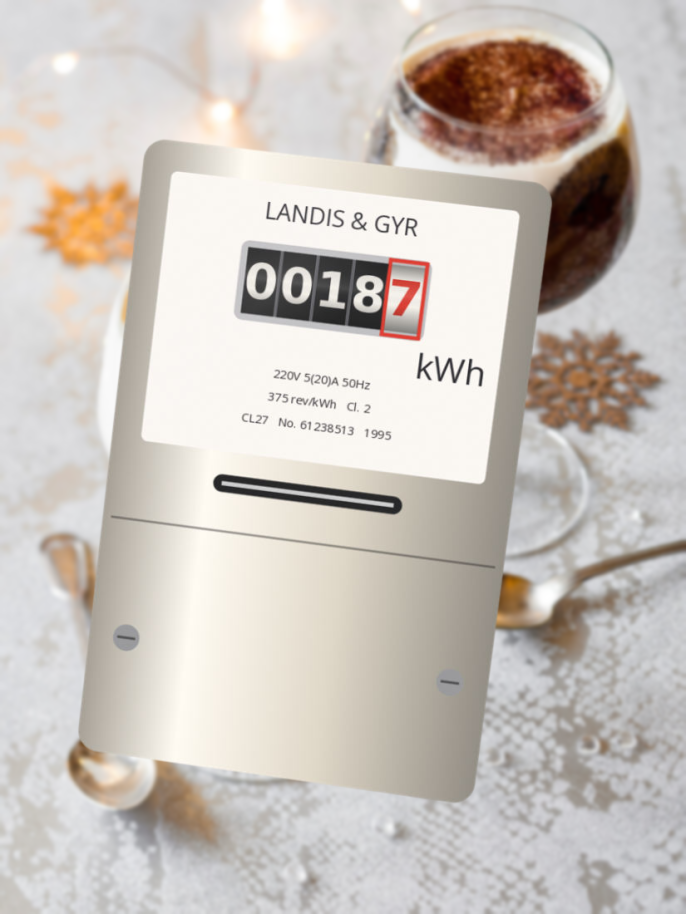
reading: 18.7
